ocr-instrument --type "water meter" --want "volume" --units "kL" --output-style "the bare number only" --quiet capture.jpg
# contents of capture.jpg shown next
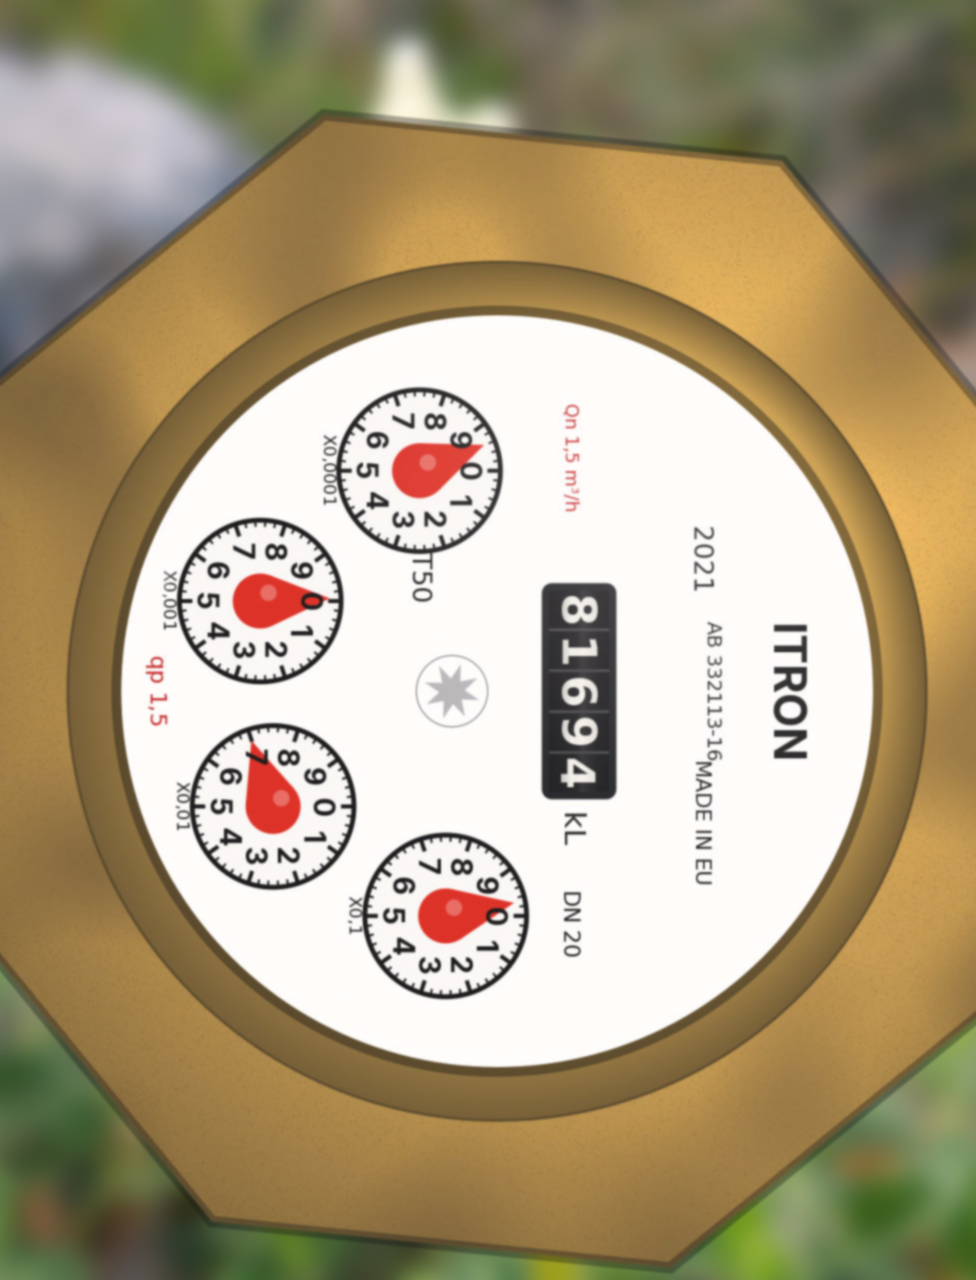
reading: 81693.9699
